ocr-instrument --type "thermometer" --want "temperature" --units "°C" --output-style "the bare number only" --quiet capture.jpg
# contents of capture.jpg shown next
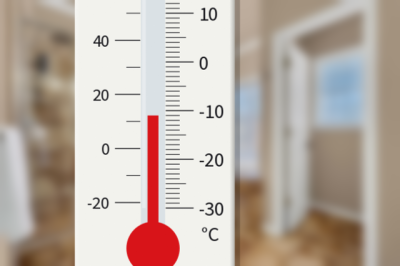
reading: -11
